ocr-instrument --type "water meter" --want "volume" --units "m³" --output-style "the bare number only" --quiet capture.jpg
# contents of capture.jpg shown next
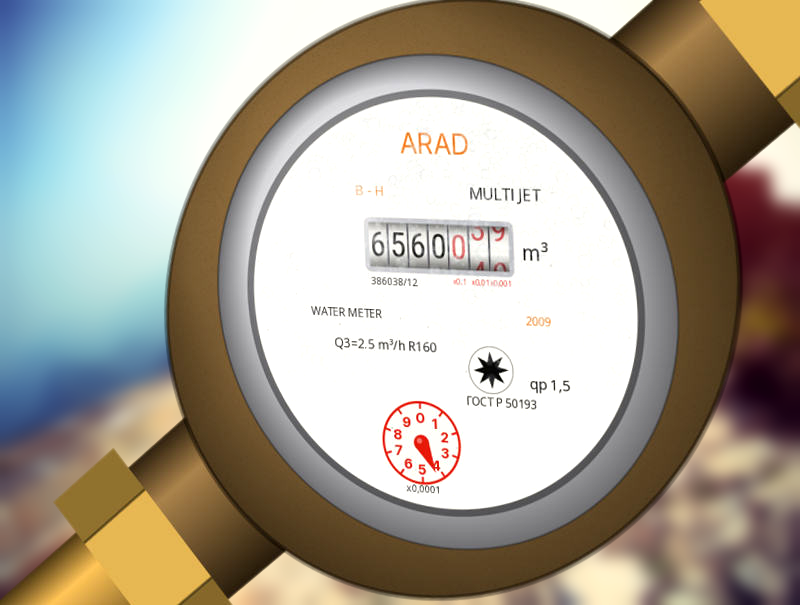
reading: 6560.0394
